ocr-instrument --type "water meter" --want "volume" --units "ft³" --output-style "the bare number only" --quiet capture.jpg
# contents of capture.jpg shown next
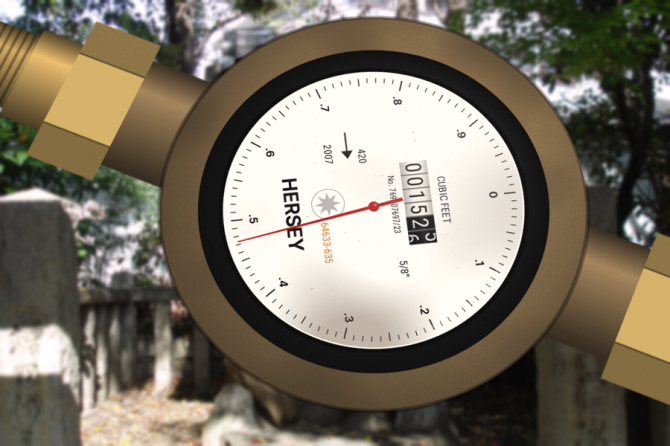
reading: 1525.47
